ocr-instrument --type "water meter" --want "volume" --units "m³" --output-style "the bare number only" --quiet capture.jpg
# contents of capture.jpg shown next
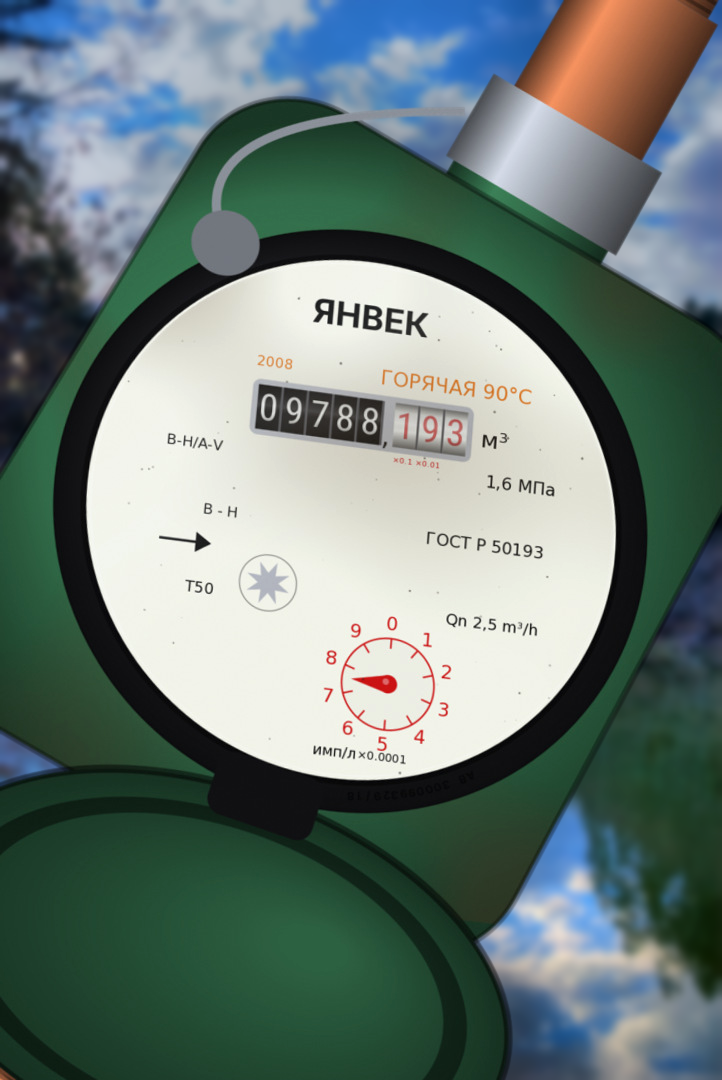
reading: 9788.1937
